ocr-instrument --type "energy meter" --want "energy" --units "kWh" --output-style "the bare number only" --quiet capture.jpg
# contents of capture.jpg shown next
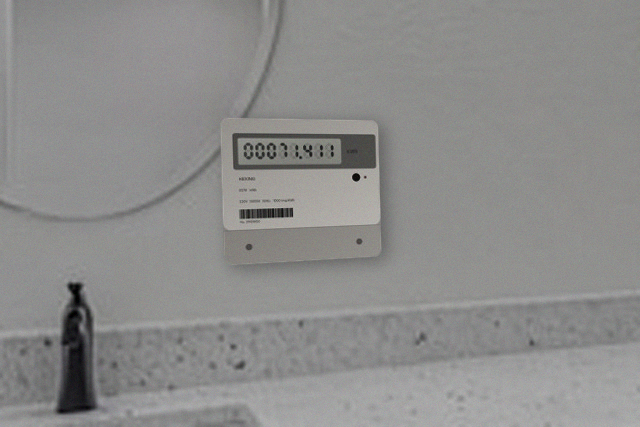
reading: 71.411
